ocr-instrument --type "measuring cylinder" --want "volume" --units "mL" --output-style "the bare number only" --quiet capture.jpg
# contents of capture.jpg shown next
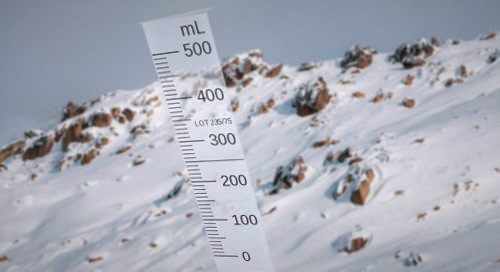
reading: 250
